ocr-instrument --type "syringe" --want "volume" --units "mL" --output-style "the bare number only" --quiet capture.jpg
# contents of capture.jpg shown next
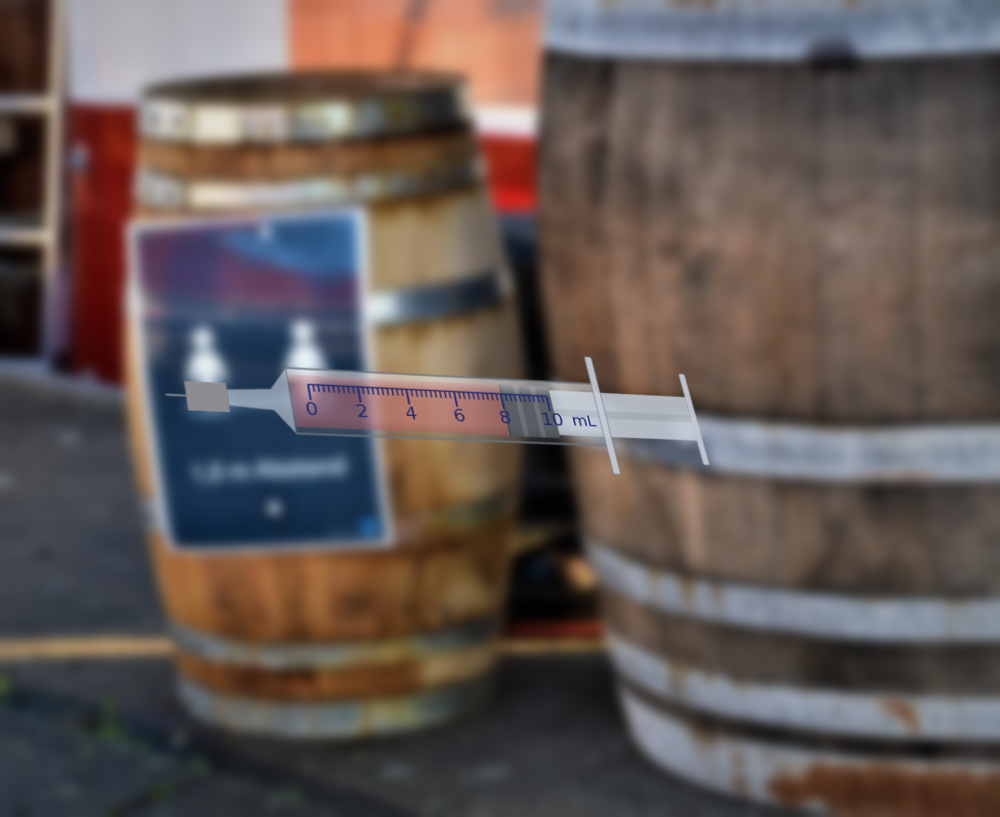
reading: 8
